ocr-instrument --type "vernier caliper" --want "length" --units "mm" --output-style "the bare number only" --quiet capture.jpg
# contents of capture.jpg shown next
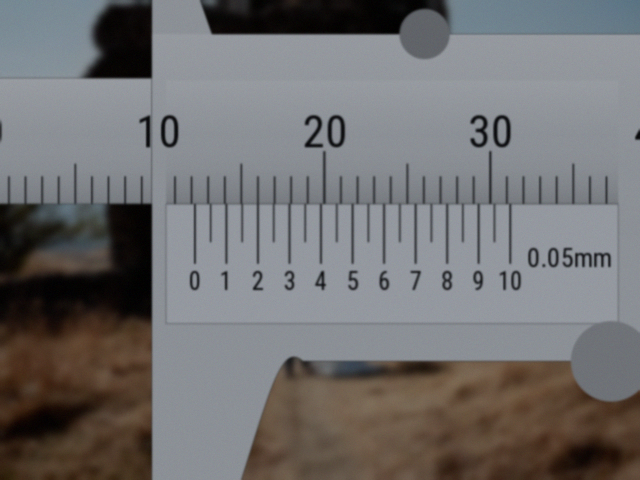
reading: 12.2
